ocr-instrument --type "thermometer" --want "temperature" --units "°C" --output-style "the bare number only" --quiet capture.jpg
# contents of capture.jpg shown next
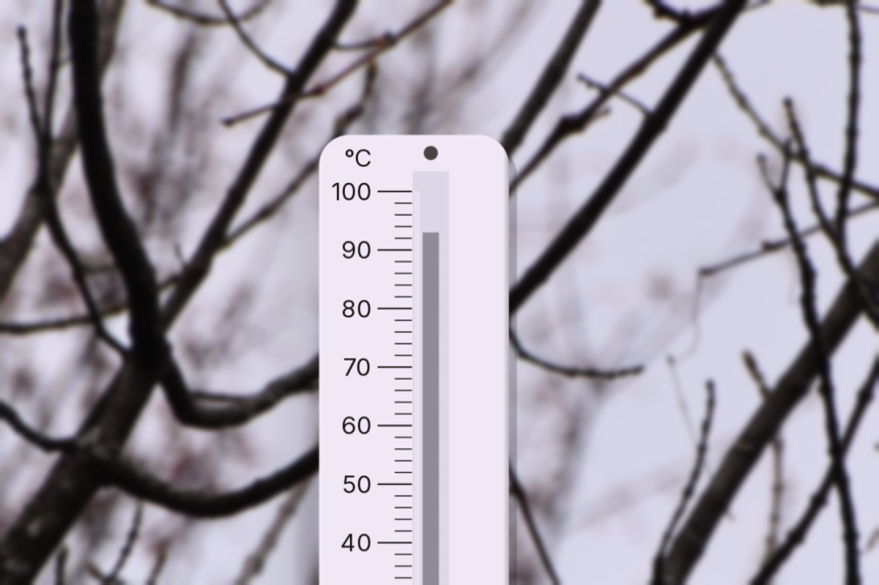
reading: 93
